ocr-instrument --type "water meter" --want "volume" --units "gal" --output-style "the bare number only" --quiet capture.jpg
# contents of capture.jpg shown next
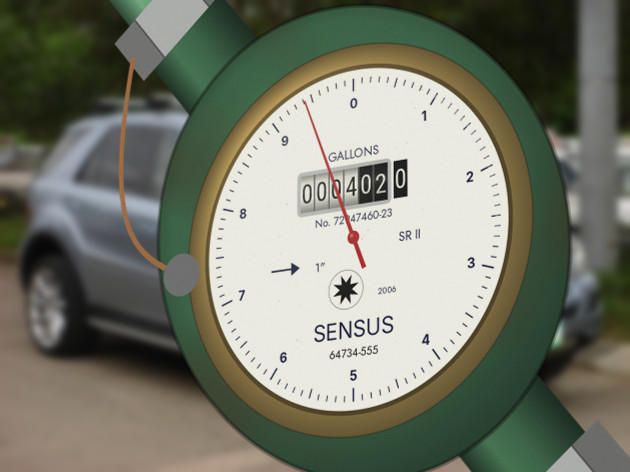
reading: 4019.4
